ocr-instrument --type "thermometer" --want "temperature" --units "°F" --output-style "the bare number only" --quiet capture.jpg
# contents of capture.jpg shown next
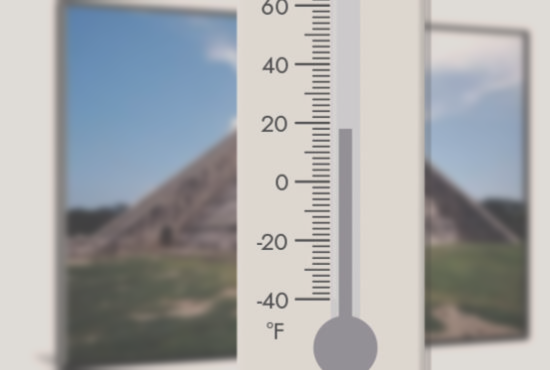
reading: 18
